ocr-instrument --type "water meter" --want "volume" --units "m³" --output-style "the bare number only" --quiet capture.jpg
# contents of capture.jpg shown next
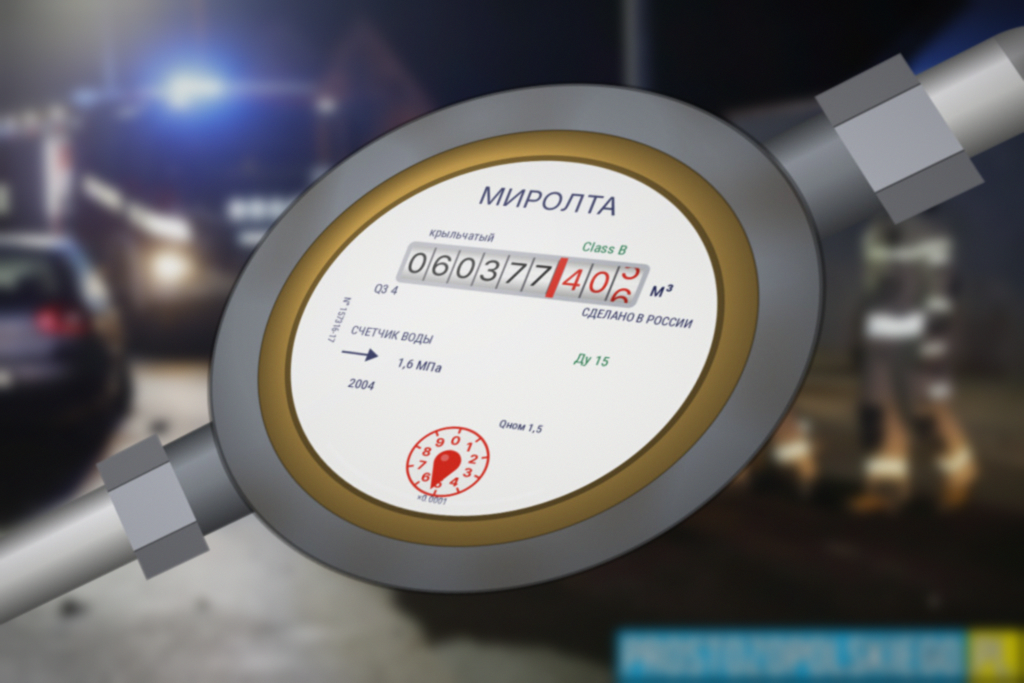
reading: 60377.4055
